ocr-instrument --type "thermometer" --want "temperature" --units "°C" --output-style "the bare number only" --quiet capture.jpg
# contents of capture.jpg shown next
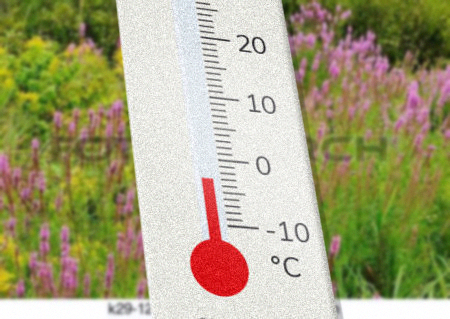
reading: -3
